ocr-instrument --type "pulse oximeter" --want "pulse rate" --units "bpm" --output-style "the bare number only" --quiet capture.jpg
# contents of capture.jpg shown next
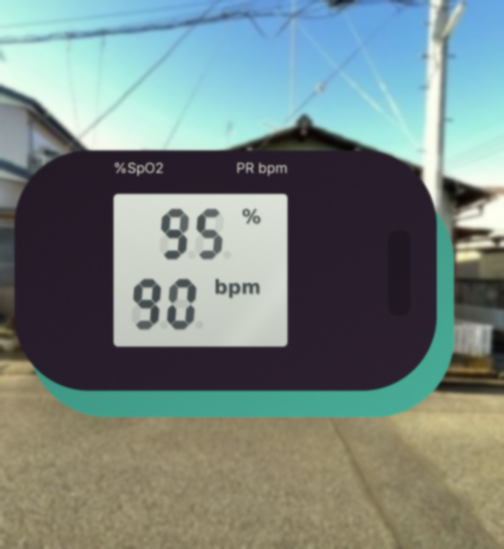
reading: 90
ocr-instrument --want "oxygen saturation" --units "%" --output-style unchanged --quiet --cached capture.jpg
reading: 95
